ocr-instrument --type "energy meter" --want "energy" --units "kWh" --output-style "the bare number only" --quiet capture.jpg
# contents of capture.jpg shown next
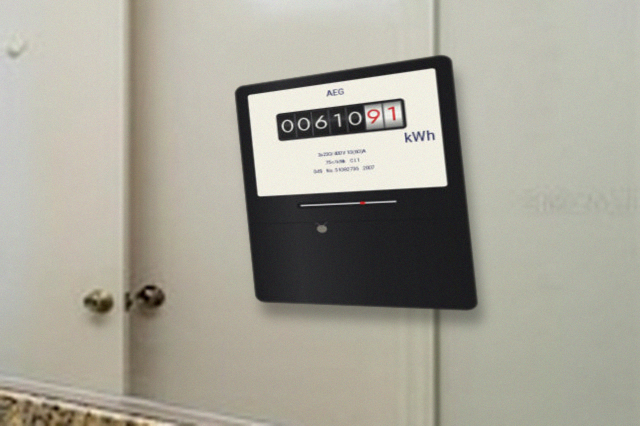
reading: 610.91
